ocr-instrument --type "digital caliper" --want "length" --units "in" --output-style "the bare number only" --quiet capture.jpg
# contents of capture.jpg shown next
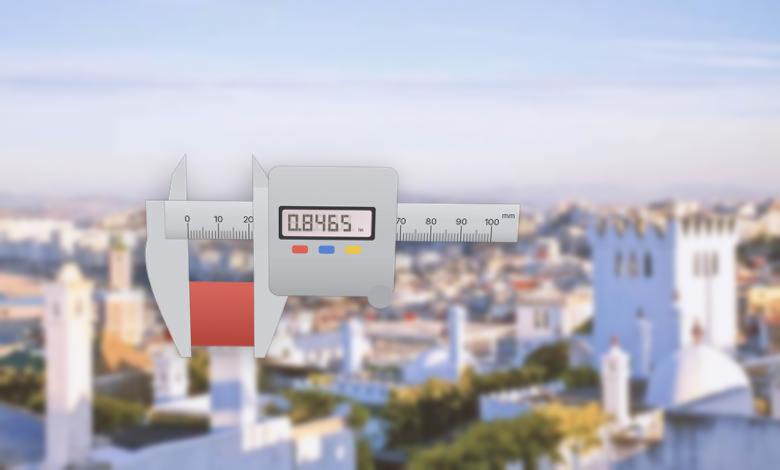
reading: 0.8465
